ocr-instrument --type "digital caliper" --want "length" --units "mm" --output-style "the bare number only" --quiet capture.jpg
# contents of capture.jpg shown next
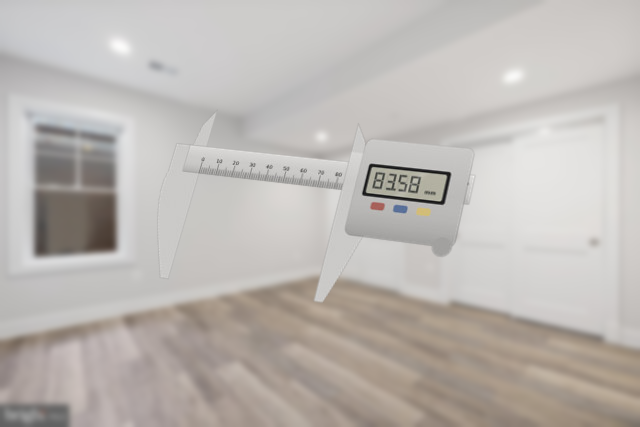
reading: 83.58
